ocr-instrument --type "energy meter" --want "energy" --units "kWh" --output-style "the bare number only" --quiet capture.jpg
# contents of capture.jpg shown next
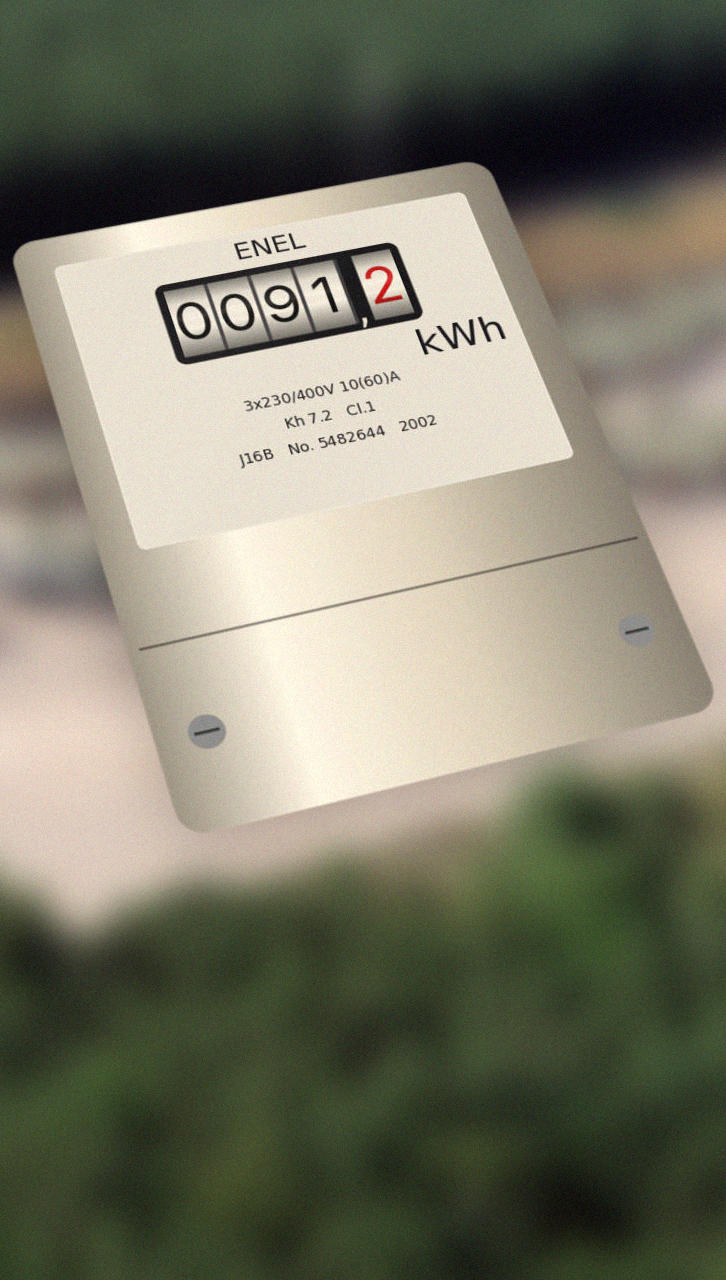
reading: 91.2
